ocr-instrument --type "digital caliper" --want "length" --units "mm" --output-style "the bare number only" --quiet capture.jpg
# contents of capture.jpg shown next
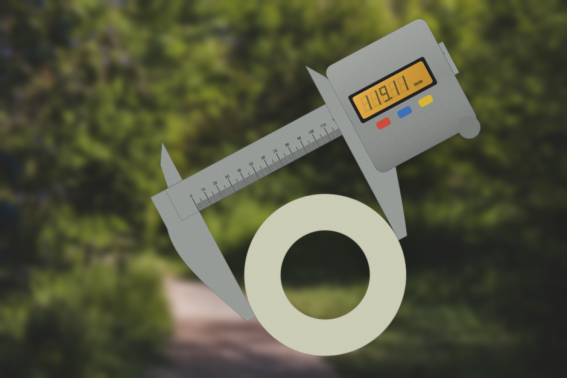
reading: 119.11
